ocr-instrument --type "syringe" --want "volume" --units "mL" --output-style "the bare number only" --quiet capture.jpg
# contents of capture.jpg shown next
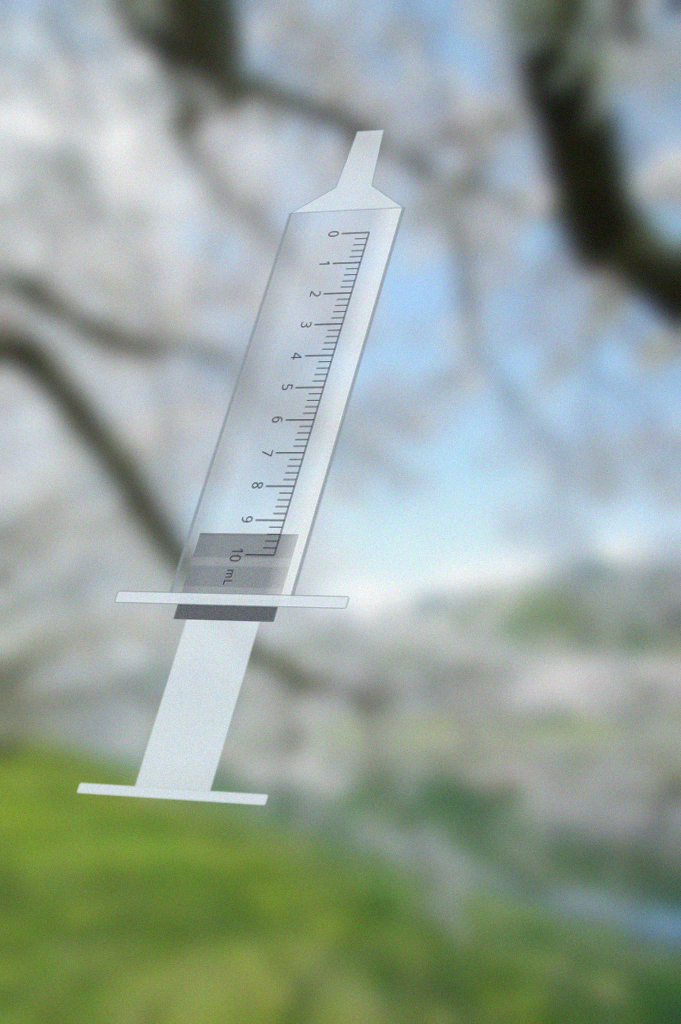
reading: 9.4
